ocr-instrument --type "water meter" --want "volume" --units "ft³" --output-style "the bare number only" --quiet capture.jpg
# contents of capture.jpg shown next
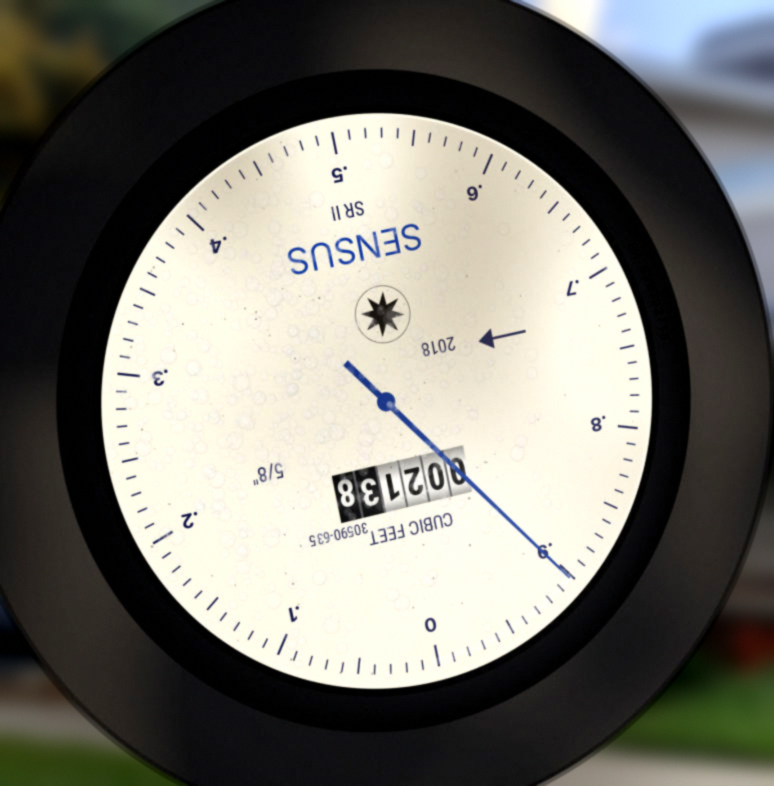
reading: 2137.90
